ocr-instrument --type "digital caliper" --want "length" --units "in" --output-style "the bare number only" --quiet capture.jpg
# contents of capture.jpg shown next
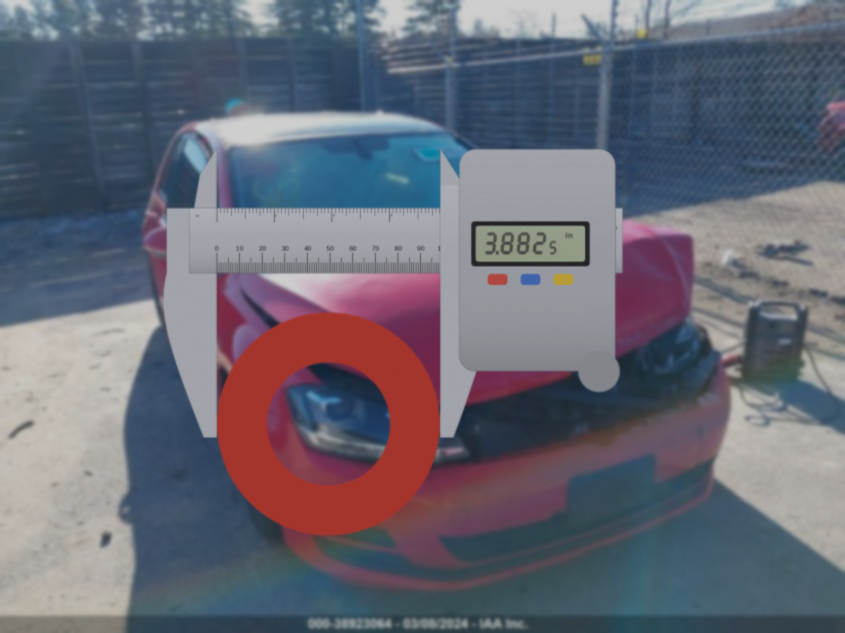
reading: 3.8825
